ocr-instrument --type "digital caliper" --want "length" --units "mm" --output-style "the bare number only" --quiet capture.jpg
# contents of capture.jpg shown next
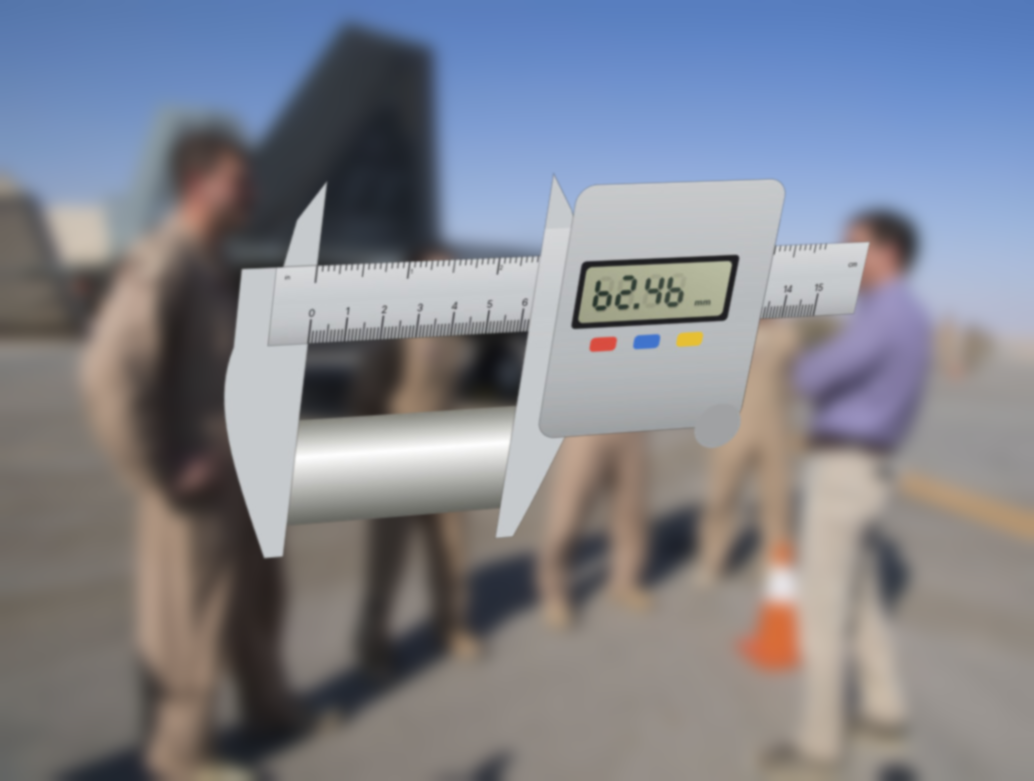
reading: 62.46
